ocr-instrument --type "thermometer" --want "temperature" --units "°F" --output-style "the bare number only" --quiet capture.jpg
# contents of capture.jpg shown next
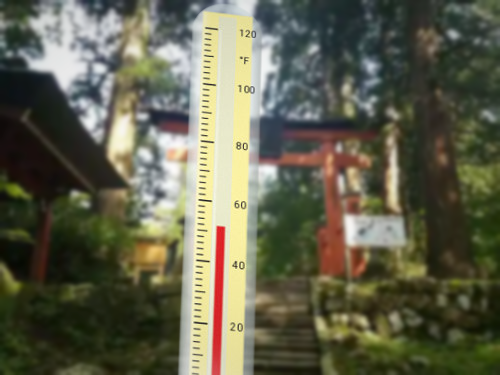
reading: 52
